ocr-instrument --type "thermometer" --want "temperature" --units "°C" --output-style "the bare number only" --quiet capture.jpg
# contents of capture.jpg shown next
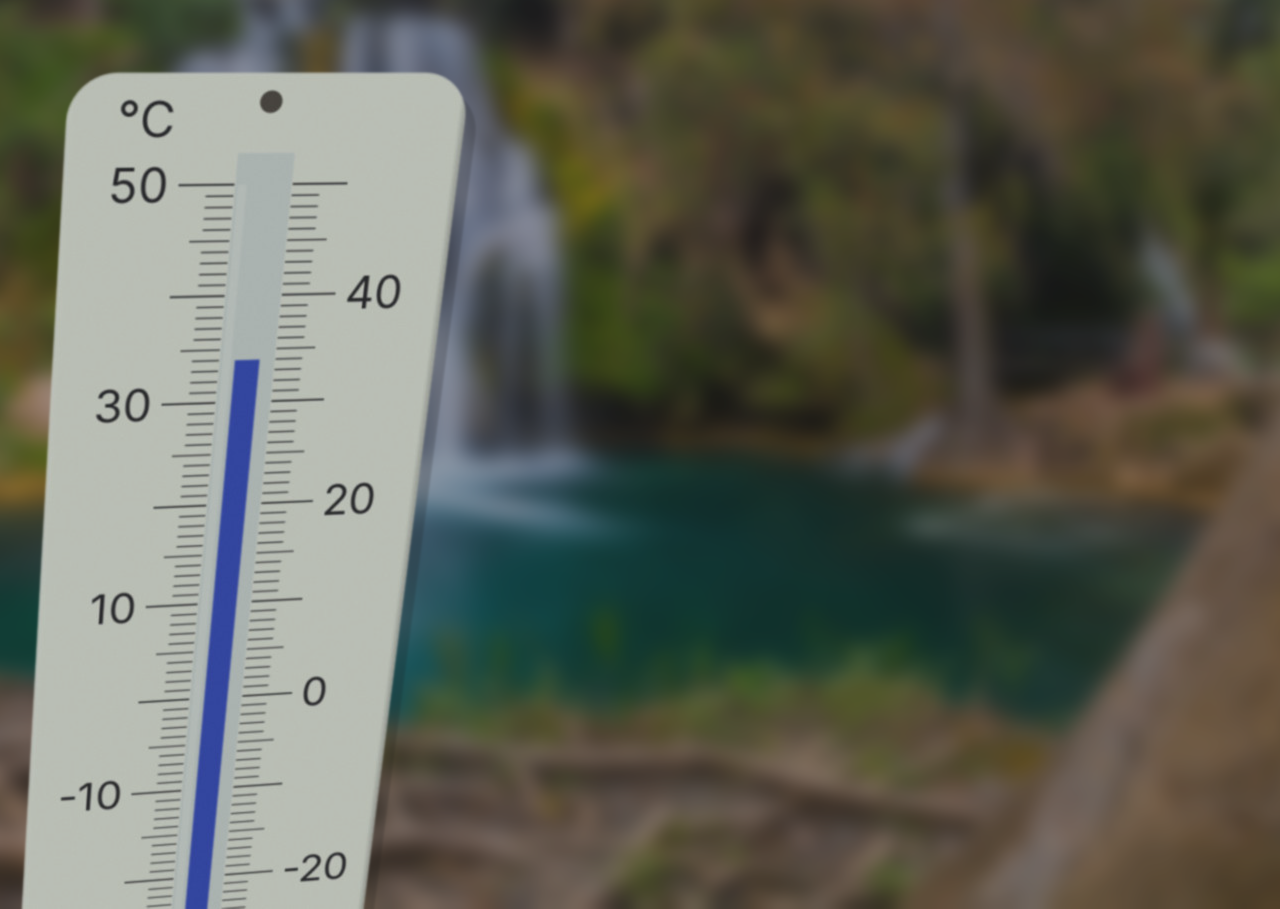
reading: 34
